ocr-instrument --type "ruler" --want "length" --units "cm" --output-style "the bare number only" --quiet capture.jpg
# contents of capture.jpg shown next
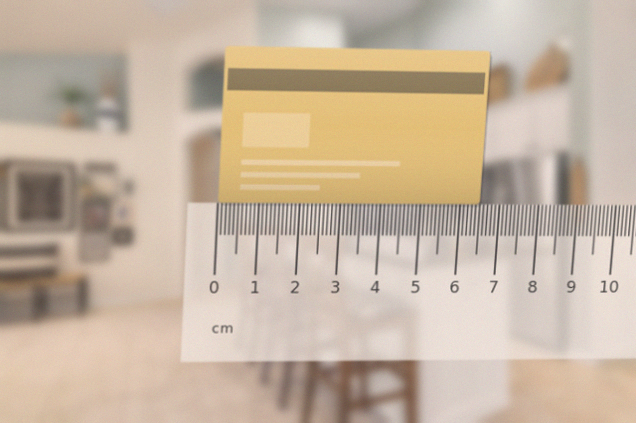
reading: 6.5
